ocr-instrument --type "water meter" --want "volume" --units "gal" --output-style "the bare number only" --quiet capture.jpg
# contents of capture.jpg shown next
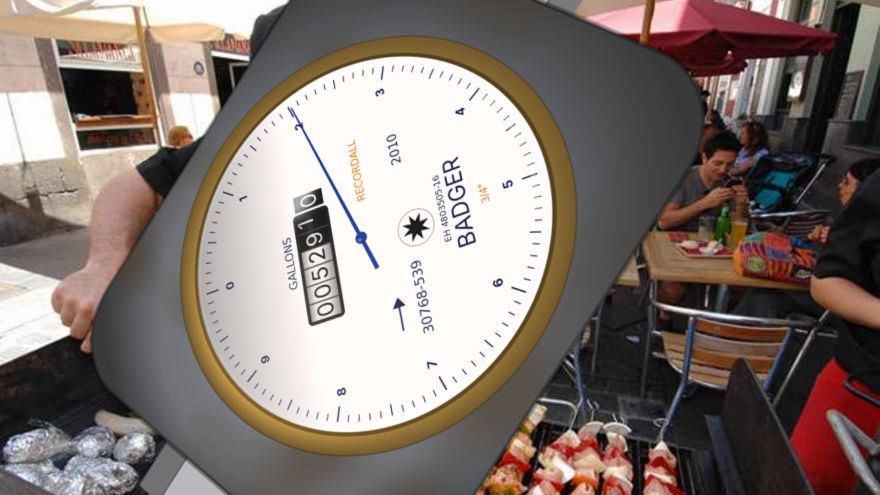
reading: 52912.0
